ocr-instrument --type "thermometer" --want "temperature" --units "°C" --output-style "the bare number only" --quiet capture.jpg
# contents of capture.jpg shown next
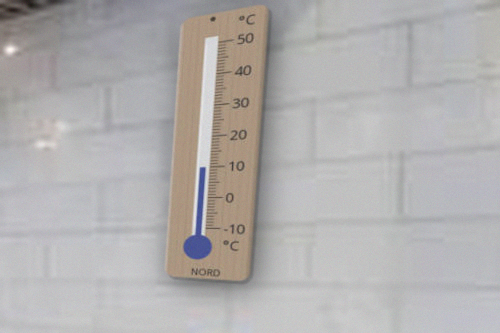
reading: 10
